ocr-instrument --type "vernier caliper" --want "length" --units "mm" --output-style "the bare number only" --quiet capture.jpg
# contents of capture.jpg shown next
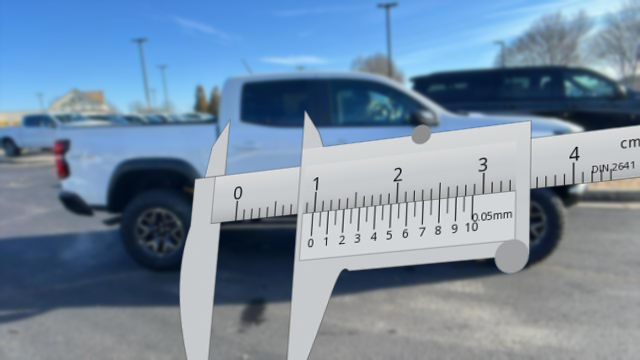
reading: 9.8
